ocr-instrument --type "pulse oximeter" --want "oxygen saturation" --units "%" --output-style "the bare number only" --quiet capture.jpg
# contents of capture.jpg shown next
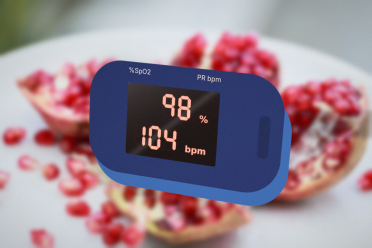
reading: 98
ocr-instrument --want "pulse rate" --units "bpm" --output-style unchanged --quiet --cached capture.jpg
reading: 104
